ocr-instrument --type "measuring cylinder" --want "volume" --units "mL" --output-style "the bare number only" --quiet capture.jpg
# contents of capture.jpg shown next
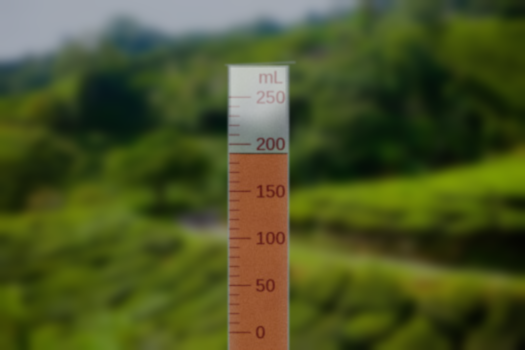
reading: 190
